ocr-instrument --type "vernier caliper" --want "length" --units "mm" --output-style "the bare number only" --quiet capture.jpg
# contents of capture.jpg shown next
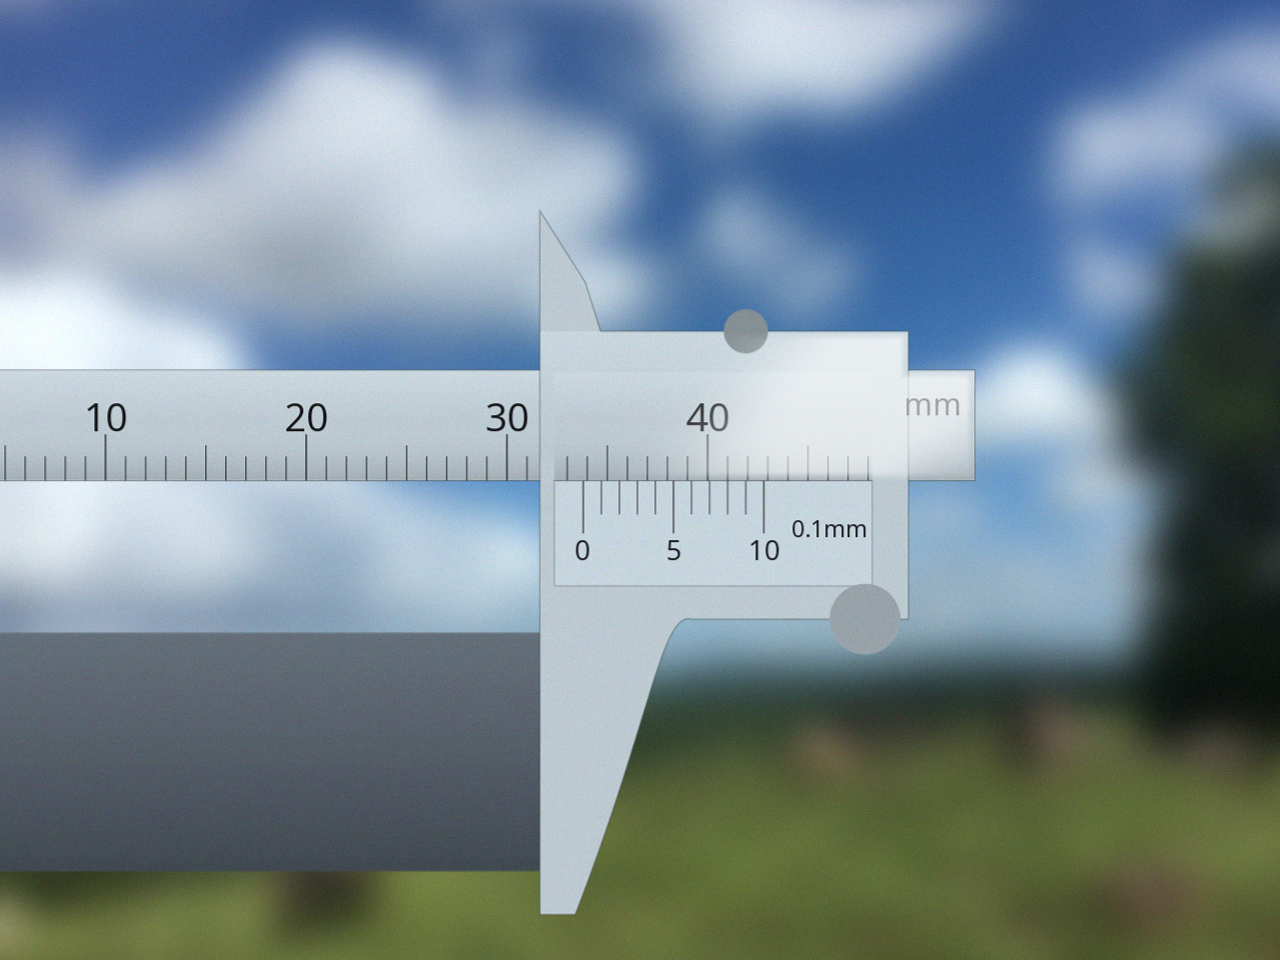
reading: 33.8
